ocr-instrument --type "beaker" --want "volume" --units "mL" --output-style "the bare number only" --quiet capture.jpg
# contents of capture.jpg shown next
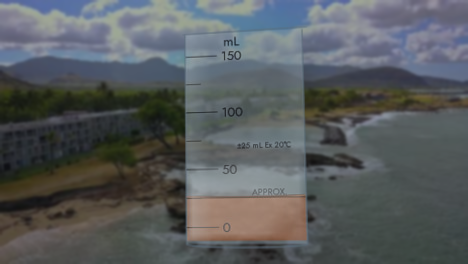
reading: 25
